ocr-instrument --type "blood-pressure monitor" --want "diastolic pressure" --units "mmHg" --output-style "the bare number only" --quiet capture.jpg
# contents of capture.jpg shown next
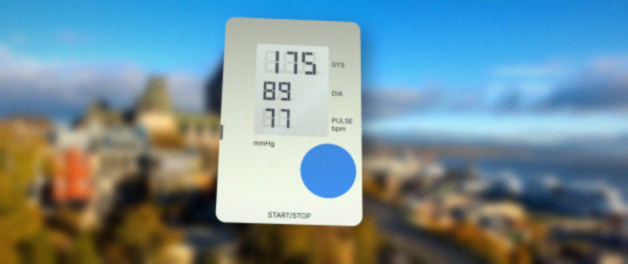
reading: 89
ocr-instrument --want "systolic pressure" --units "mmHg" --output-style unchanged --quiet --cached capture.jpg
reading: 175
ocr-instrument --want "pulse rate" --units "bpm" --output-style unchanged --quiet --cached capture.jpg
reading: 77
